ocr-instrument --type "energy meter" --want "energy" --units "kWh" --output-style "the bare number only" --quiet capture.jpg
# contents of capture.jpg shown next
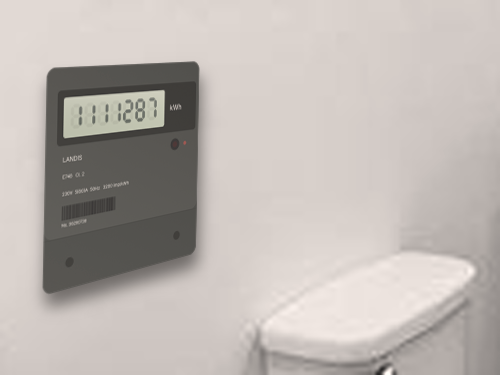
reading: 1111287
